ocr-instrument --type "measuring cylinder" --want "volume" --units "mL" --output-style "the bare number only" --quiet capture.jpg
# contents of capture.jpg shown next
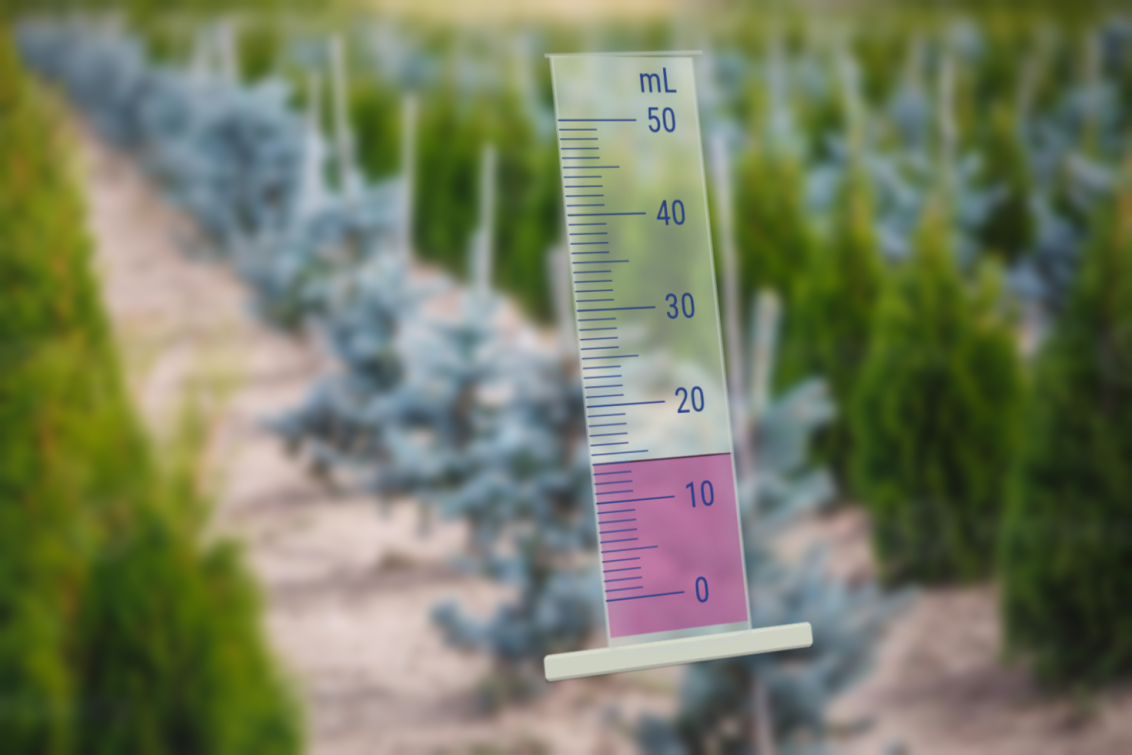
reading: 14
